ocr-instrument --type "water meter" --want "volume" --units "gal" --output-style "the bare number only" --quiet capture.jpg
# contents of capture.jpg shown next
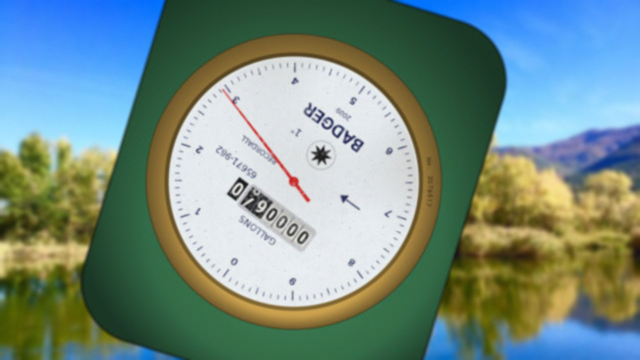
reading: 672.9
